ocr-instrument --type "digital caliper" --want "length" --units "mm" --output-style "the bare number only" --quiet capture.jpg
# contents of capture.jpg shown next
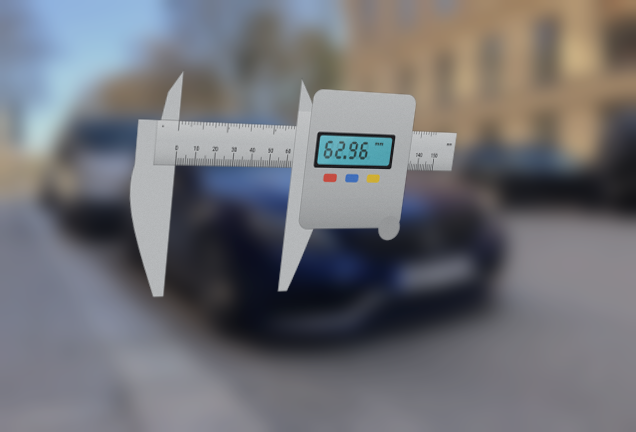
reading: 62.96
